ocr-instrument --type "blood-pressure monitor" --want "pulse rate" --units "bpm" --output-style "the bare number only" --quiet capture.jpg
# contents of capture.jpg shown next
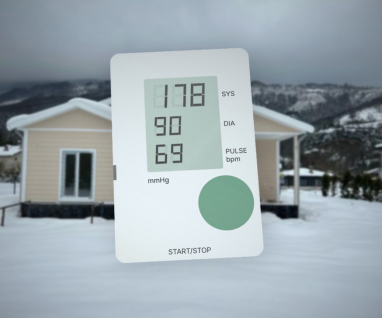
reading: 69
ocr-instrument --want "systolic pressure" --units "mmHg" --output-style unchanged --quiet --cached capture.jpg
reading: 178
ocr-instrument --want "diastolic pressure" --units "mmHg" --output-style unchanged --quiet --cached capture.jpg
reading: 90
